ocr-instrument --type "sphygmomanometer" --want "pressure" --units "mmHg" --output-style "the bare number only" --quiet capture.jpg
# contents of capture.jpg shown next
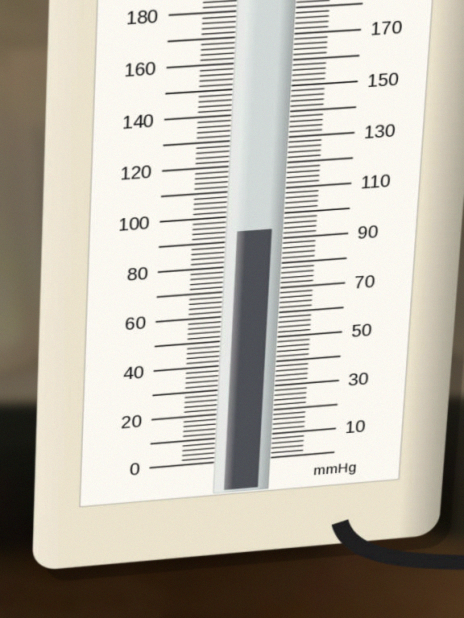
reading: 94
